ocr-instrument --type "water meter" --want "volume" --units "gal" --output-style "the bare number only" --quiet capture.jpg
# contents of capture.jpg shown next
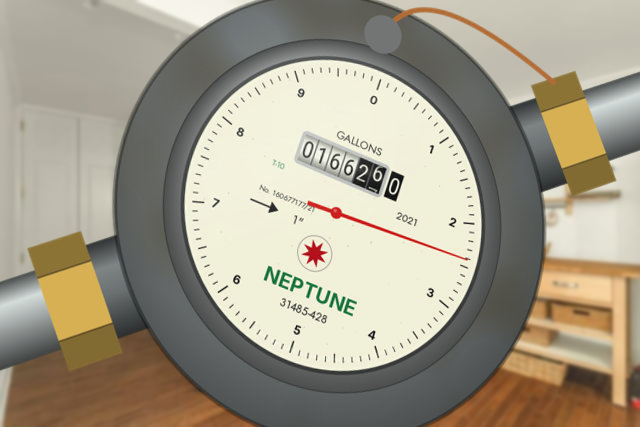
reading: 166262.4
